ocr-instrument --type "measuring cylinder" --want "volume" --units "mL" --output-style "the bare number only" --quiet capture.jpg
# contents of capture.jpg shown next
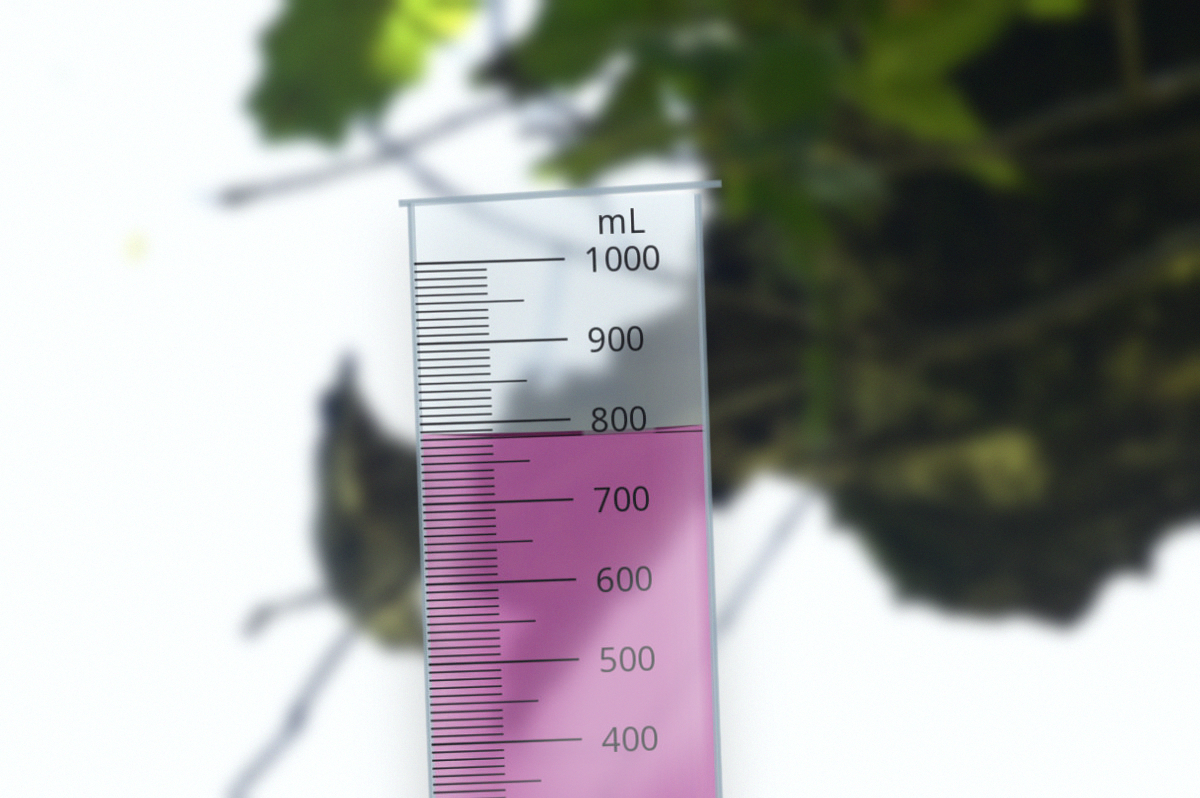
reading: 780
